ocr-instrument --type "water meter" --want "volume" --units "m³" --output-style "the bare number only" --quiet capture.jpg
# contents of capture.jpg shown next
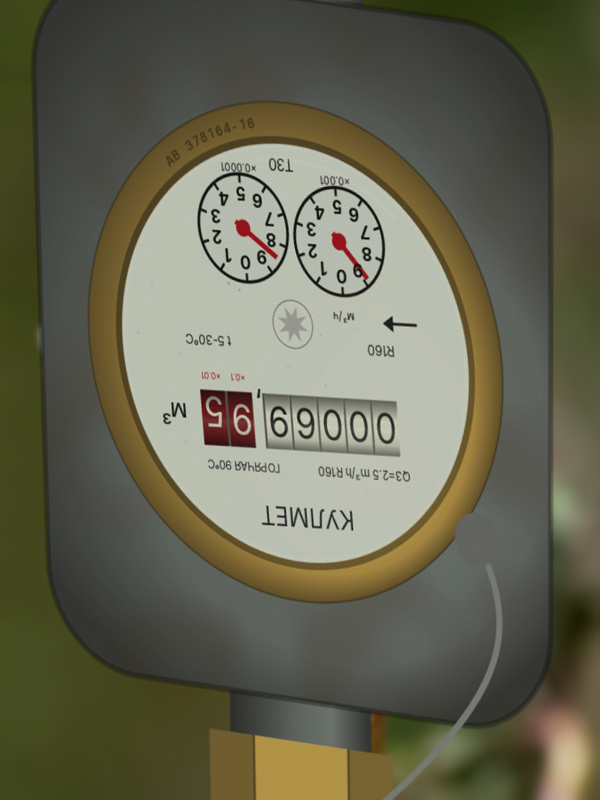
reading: 69.9488
